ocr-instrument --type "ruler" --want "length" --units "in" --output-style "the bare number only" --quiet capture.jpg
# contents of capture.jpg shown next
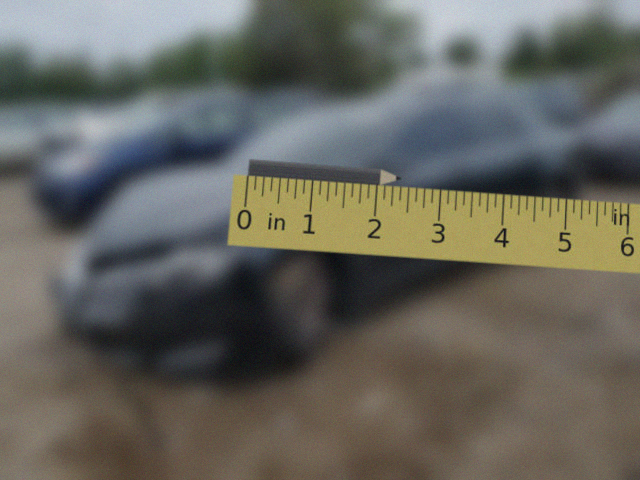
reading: 2.375
